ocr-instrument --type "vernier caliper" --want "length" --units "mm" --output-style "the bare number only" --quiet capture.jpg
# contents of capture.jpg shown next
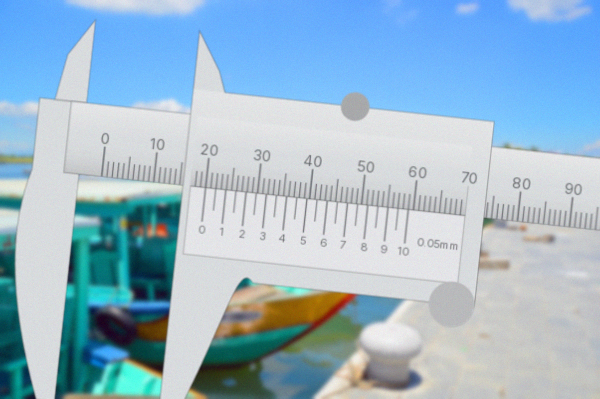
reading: 20.0
